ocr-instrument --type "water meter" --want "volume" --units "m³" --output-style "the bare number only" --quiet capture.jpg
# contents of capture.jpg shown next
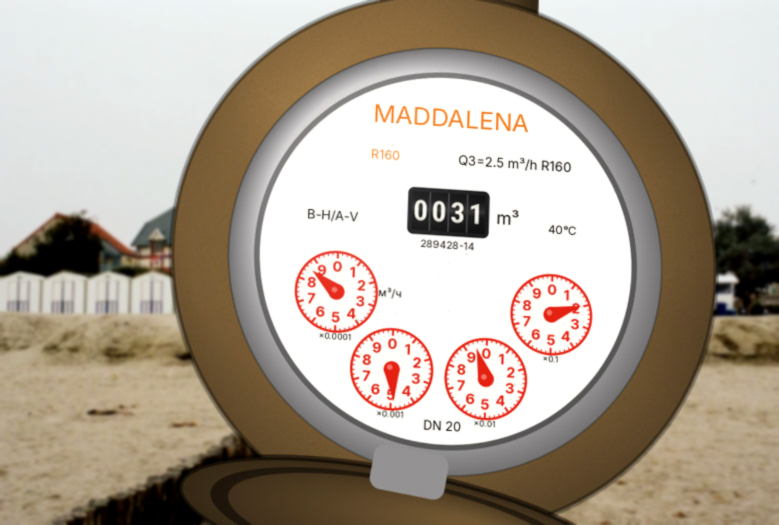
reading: 31.1948
